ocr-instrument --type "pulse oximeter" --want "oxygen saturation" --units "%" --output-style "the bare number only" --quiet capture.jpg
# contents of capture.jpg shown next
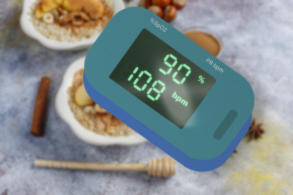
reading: 90
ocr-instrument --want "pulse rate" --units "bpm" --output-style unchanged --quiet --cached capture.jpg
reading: 108
